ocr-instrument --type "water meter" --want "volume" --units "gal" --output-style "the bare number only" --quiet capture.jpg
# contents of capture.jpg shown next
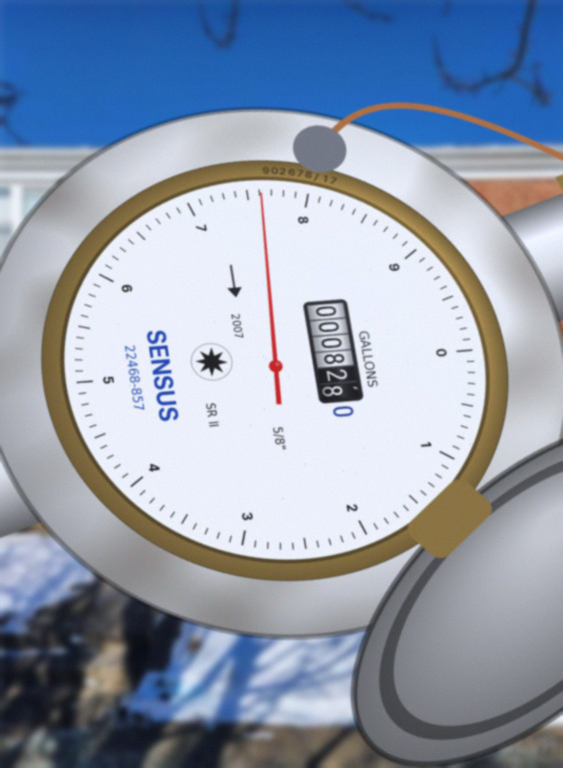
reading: 8277.6
